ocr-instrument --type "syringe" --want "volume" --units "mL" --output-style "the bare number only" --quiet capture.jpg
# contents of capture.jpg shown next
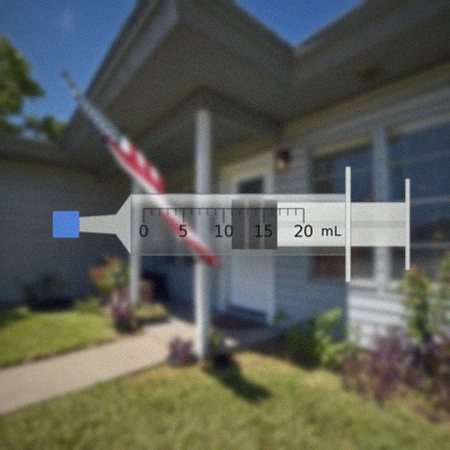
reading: 11
